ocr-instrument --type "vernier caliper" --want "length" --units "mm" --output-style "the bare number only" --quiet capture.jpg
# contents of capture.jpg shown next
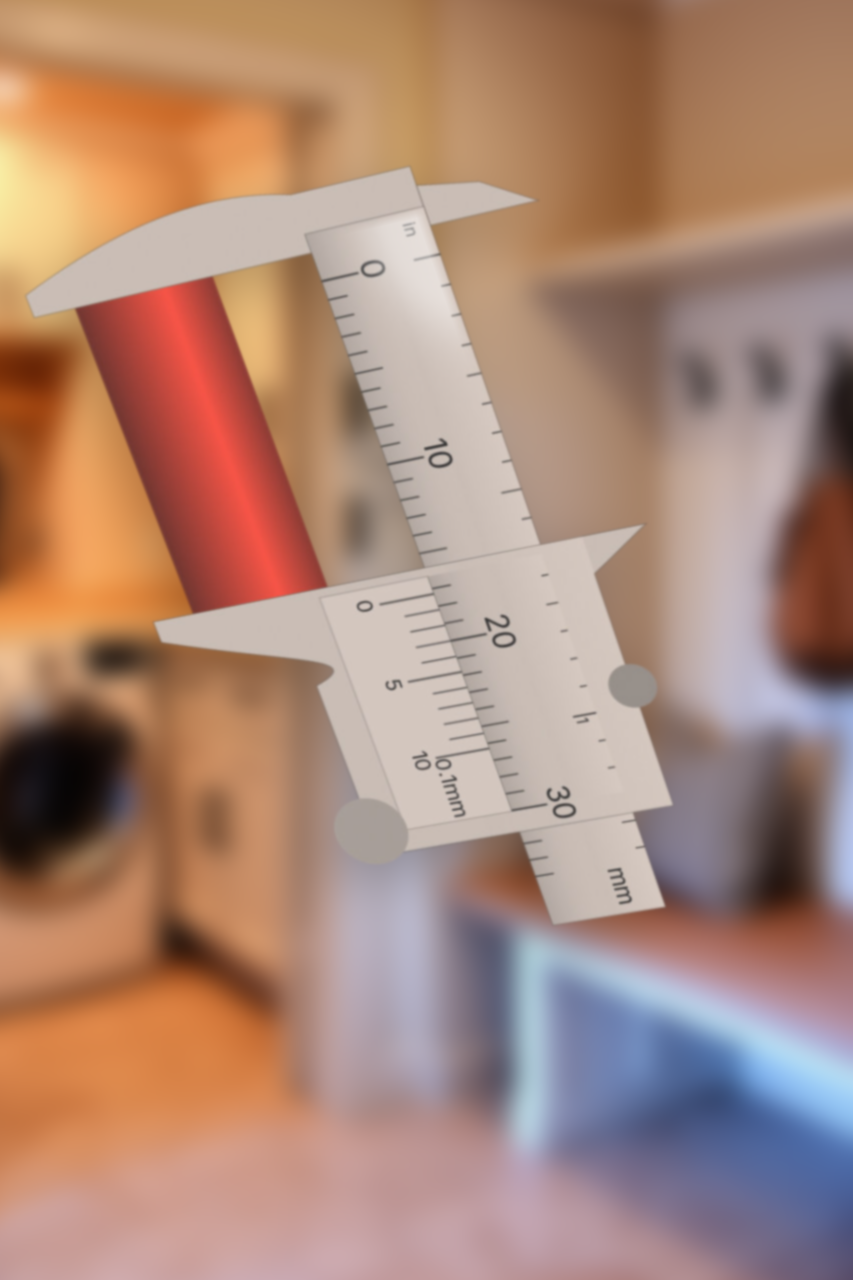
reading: 17.3
